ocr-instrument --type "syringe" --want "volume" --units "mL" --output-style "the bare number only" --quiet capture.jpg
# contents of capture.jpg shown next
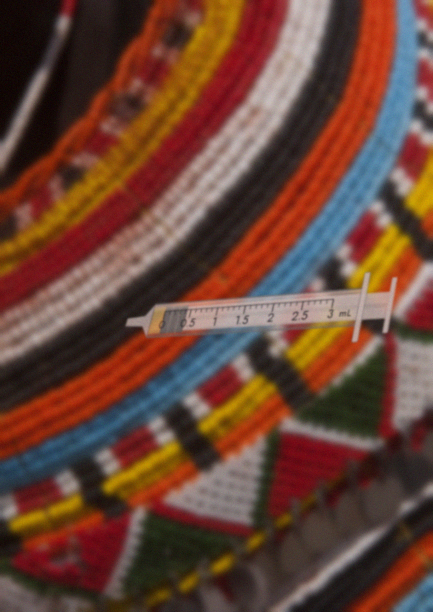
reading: 0
